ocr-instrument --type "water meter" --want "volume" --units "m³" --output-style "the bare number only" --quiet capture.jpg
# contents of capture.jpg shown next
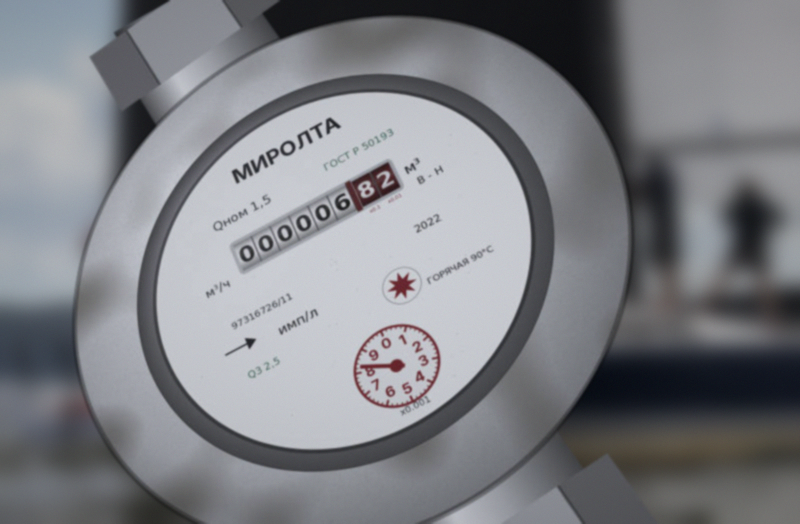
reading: 6.828
